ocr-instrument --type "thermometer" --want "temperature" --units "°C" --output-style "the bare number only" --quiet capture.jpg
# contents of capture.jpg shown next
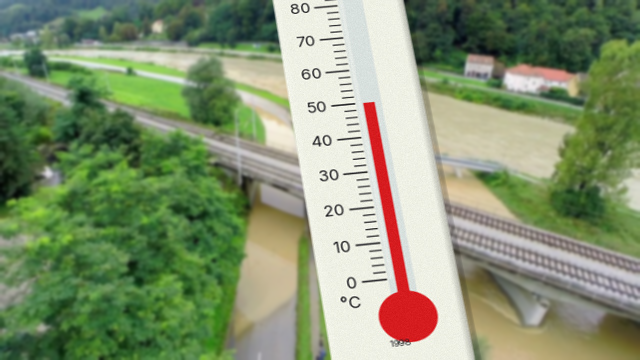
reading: 50
